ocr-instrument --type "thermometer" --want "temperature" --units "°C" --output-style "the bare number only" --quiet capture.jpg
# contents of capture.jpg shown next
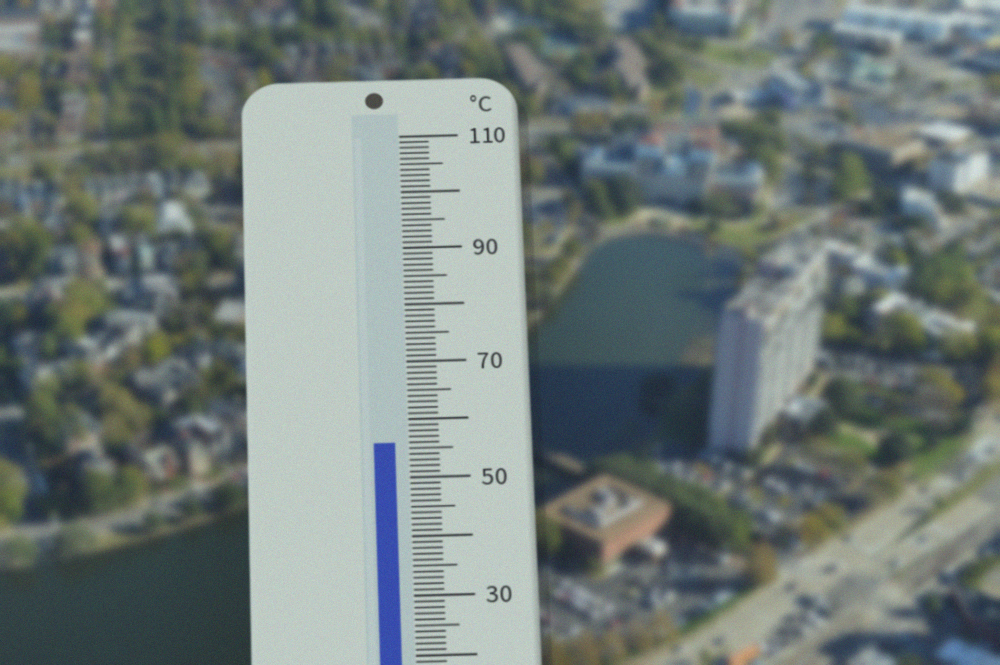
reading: 56
